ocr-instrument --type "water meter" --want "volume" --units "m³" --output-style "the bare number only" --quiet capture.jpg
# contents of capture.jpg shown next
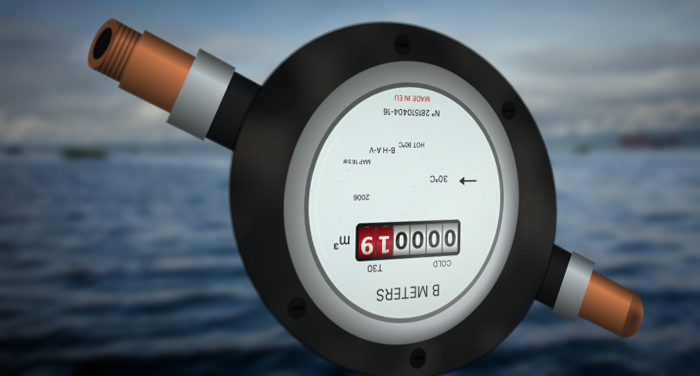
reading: 0.19
